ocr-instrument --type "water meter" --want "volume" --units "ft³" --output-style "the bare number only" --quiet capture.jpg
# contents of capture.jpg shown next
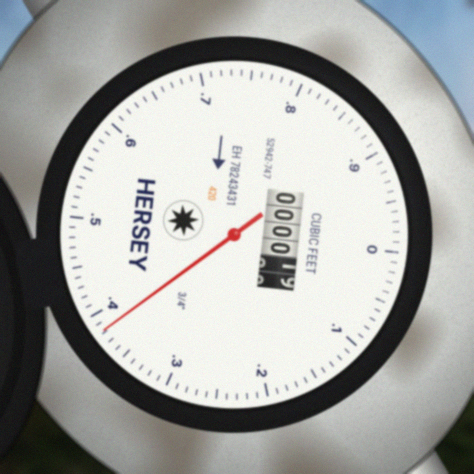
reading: 19.38
